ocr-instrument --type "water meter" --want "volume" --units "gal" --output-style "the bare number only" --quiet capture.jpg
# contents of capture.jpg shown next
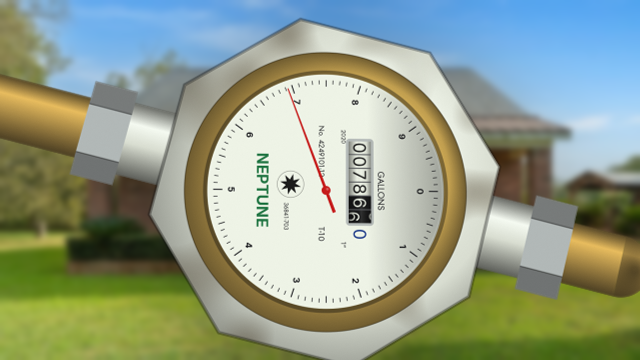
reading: 78656.9
